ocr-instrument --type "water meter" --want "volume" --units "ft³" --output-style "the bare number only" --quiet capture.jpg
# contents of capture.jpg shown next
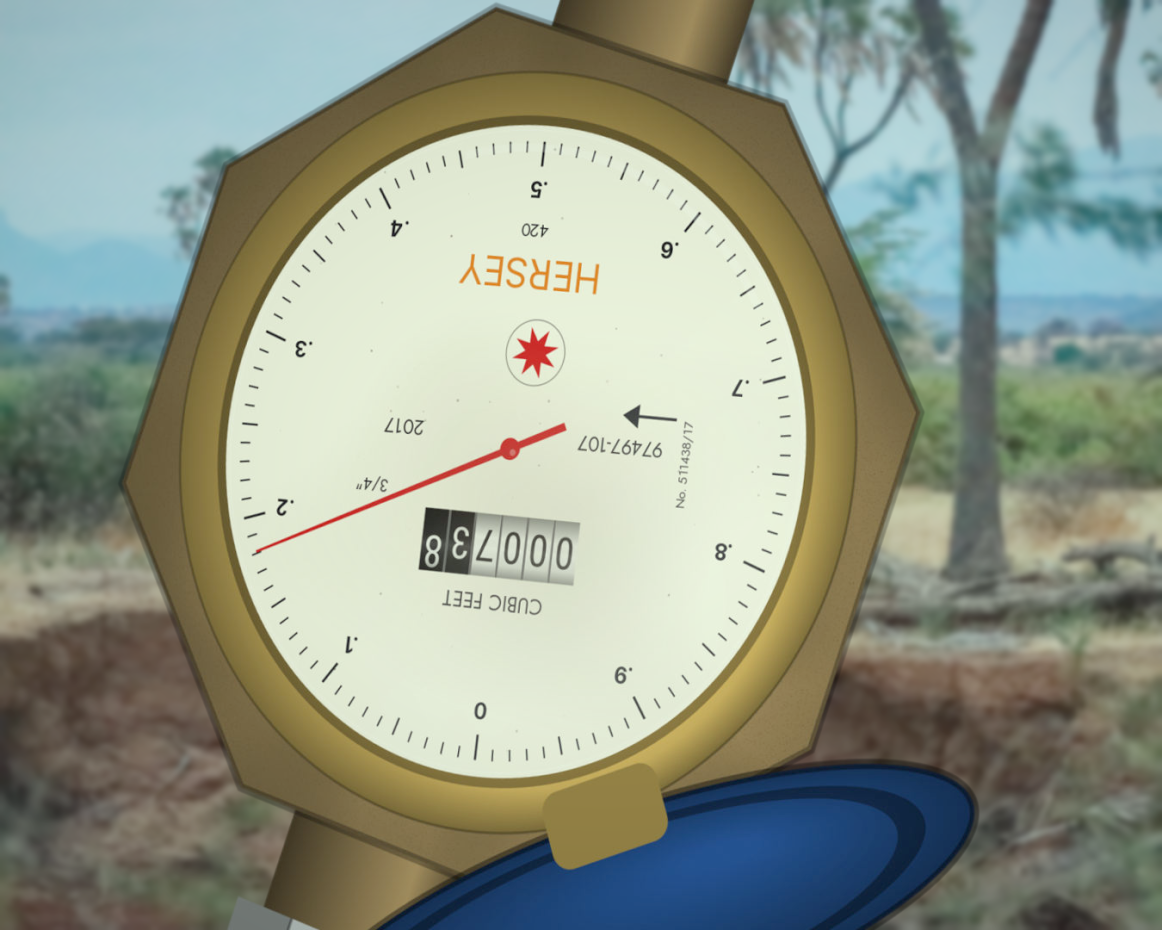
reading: 738.18
